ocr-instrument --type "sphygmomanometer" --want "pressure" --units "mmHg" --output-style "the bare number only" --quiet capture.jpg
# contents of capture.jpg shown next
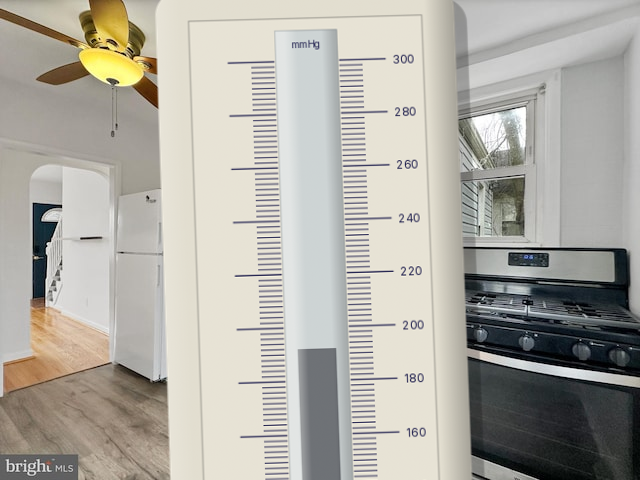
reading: 192
